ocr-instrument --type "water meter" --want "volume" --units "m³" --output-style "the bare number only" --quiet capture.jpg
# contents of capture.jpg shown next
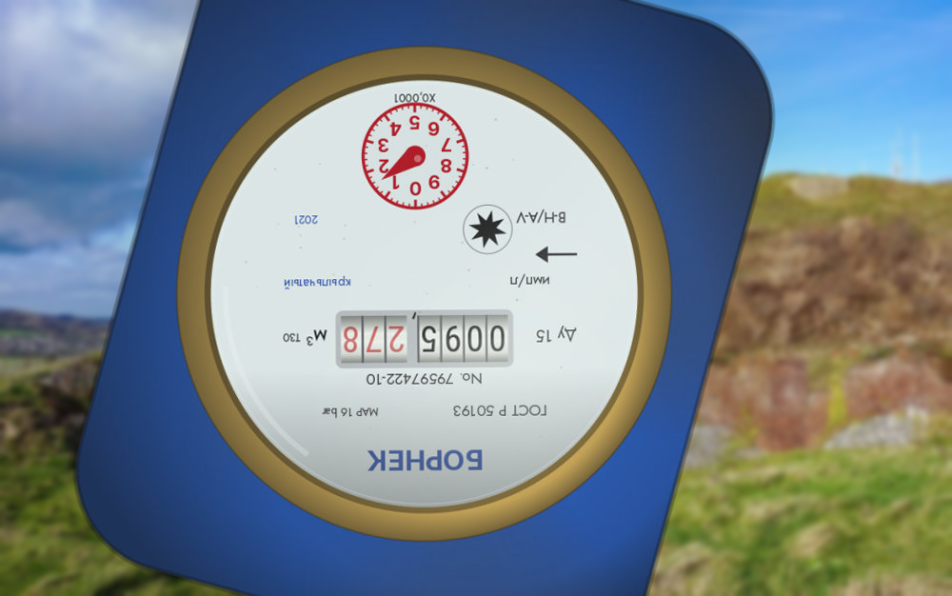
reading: 95.2781
